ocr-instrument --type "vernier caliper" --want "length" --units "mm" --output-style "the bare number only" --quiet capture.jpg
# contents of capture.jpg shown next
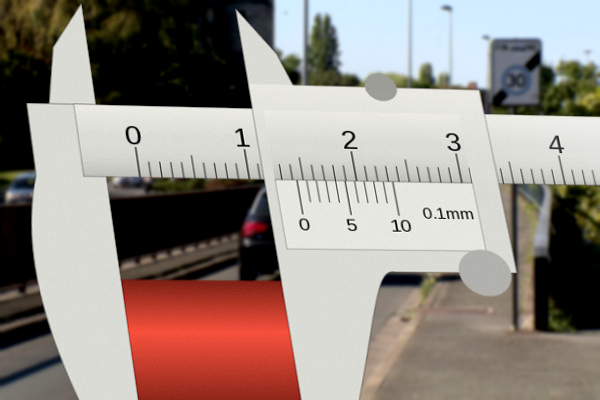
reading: 14.4
